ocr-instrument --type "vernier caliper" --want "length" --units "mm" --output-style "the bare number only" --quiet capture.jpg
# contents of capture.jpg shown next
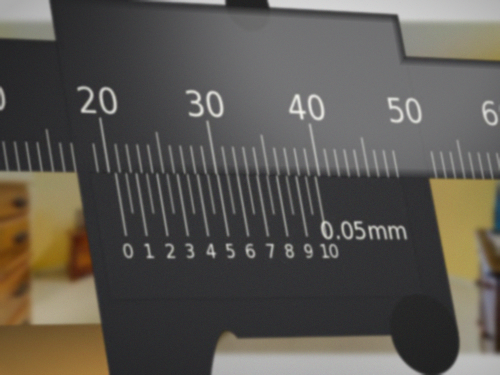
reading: 20.6
